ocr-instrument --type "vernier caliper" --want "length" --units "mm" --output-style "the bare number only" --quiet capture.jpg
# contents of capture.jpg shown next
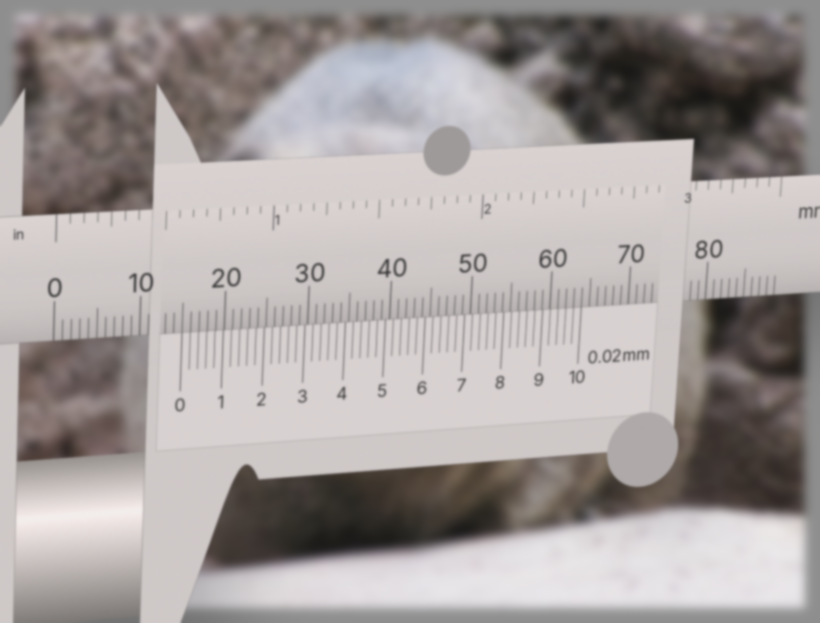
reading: 15.0
